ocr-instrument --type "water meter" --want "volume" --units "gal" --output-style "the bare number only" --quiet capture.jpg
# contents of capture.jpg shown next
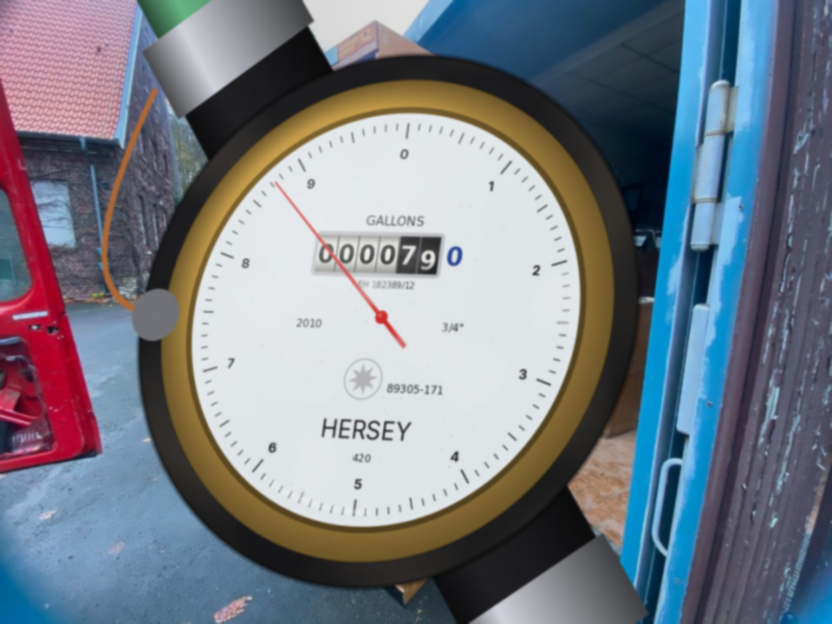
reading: 788.7
